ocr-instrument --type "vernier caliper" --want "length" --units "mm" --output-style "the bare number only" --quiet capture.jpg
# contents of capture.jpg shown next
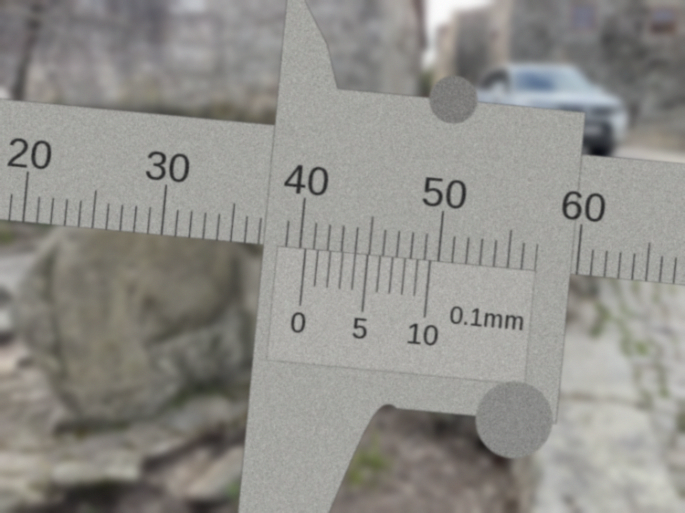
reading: 40.4
